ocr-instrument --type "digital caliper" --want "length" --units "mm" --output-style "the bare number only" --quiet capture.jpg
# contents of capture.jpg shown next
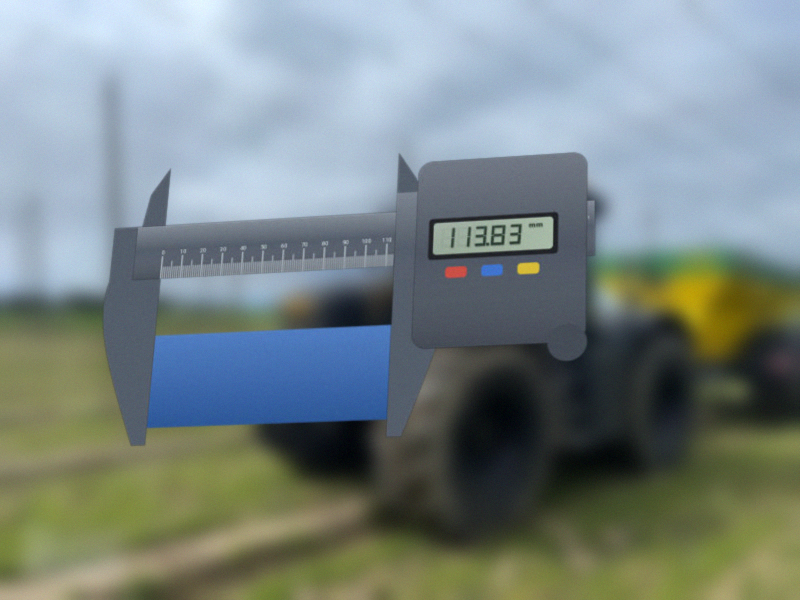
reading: 113.83
